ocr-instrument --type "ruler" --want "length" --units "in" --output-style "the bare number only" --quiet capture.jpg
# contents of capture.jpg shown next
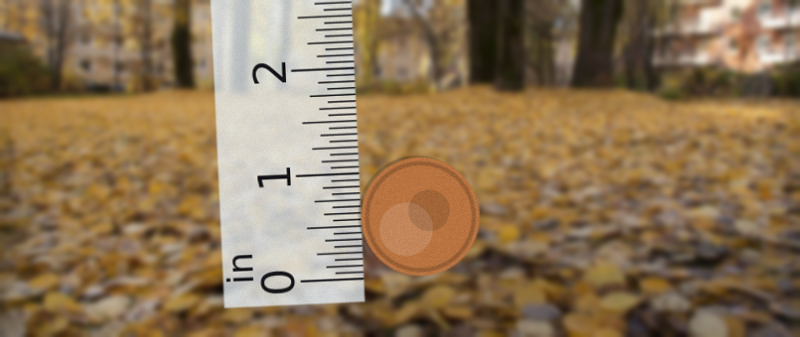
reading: 1.125
